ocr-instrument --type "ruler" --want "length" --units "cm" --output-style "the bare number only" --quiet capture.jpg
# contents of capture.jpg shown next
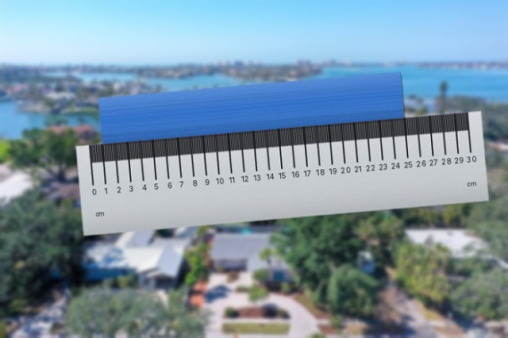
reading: 24
